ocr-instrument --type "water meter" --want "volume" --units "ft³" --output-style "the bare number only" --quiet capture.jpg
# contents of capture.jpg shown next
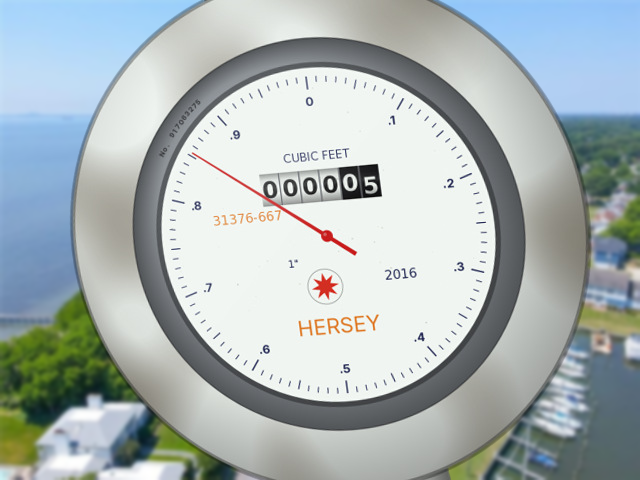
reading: 4.85
